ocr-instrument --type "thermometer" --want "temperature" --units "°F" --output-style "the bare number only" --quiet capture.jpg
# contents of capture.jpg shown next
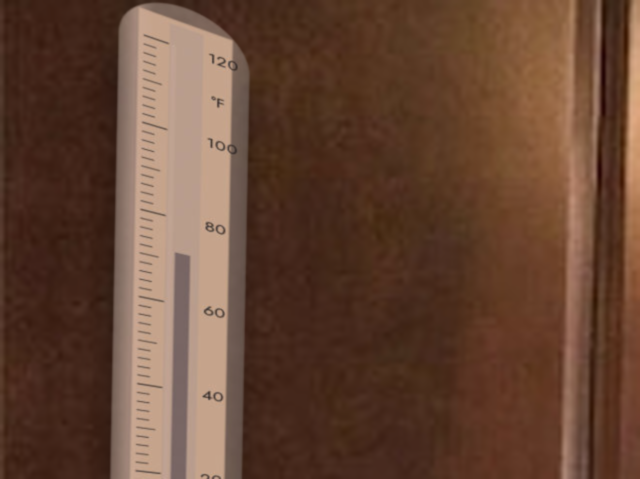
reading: 72
